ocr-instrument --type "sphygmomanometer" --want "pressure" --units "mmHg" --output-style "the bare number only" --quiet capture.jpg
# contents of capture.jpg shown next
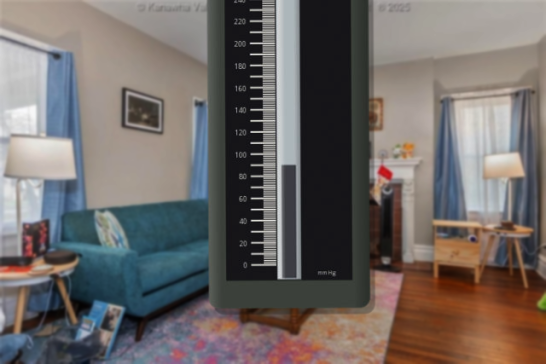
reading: 90
